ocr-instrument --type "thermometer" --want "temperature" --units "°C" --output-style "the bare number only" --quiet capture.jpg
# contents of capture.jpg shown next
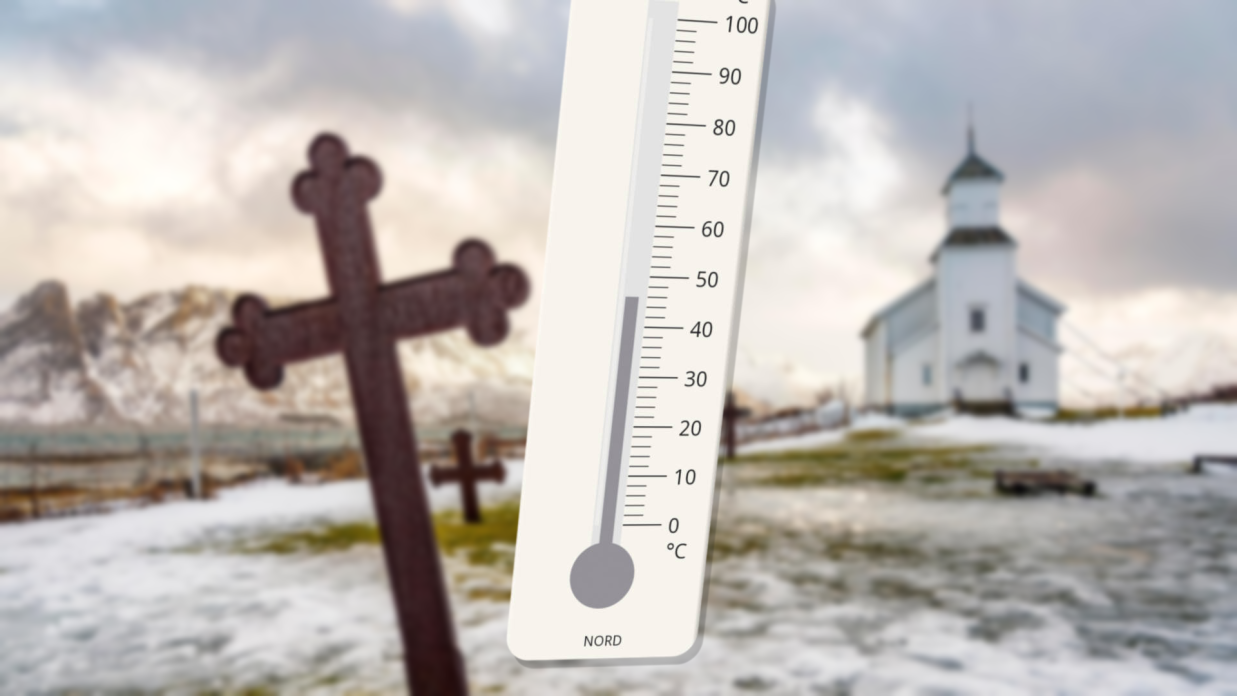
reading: 46
